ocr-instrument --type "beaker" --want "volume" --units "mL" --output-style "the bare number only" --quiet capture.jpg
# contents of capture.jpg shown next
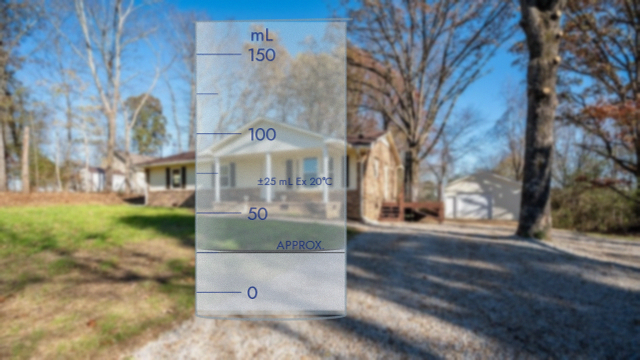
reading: 25
